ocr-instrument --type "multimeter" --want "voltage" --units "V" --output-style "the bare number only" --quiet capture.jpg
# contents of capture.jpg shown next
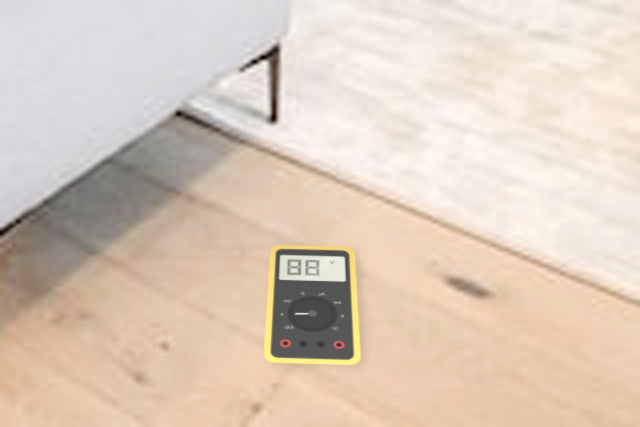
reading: 88
